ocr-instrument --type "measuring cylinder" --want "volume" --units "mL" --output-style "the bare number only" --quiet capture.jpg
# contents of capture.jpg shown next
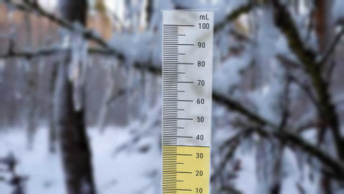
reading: 35
